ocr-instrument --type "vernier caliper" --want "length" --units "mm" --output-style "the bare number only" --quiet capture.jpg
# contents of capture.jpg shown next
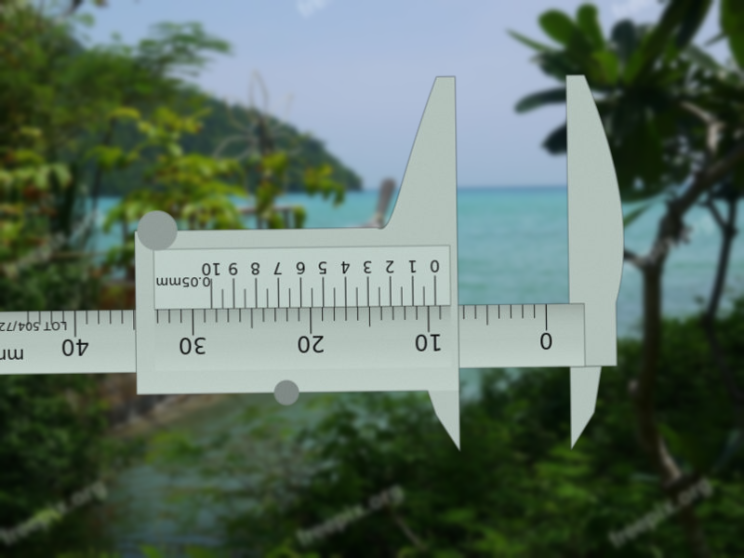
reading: 9.4
